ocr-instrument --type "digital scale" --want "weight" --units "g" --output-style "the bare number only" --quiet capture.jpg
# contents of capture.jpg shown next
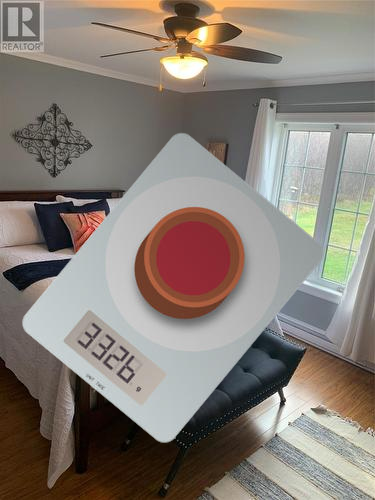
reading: 3326
